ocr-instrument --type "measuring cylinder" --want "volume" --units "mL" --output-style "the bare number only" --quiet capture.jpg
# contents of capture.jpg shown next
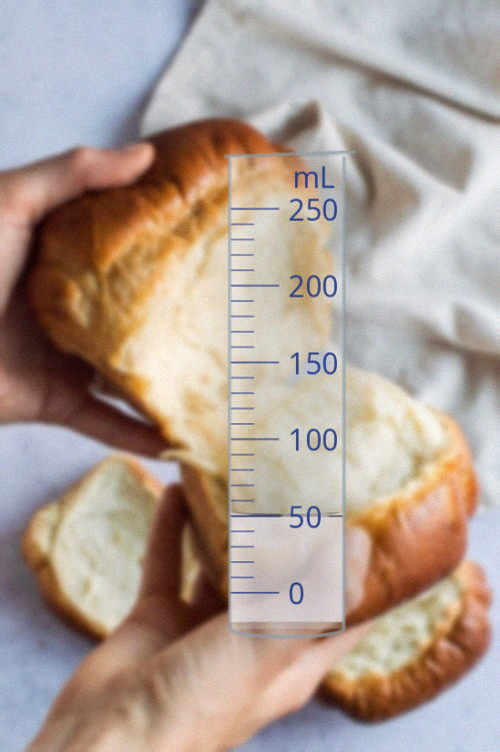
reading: 50
